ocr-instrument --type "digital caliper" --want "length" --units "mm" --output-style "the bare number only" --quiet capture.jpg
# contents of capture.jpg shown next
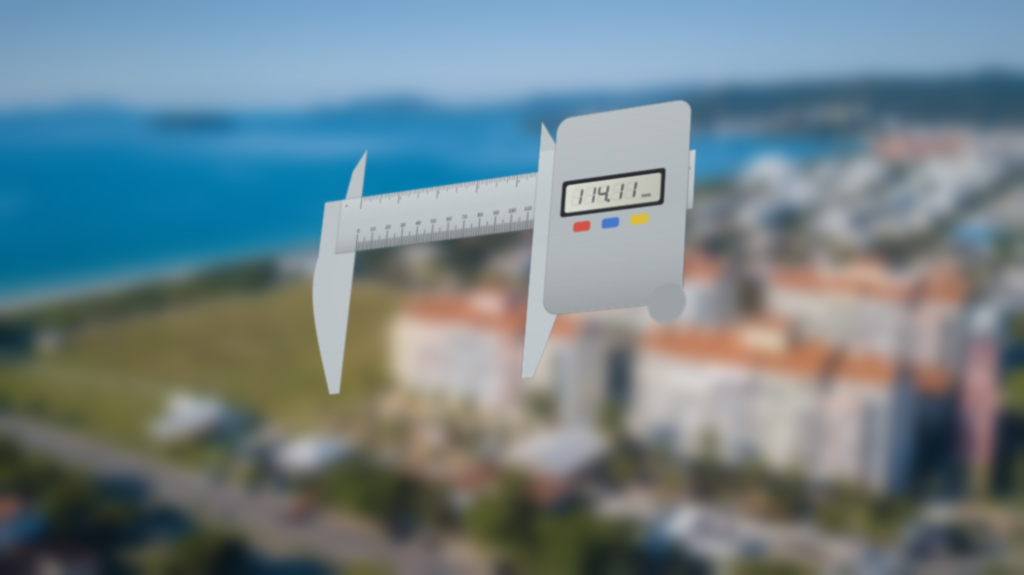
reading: 114.11
